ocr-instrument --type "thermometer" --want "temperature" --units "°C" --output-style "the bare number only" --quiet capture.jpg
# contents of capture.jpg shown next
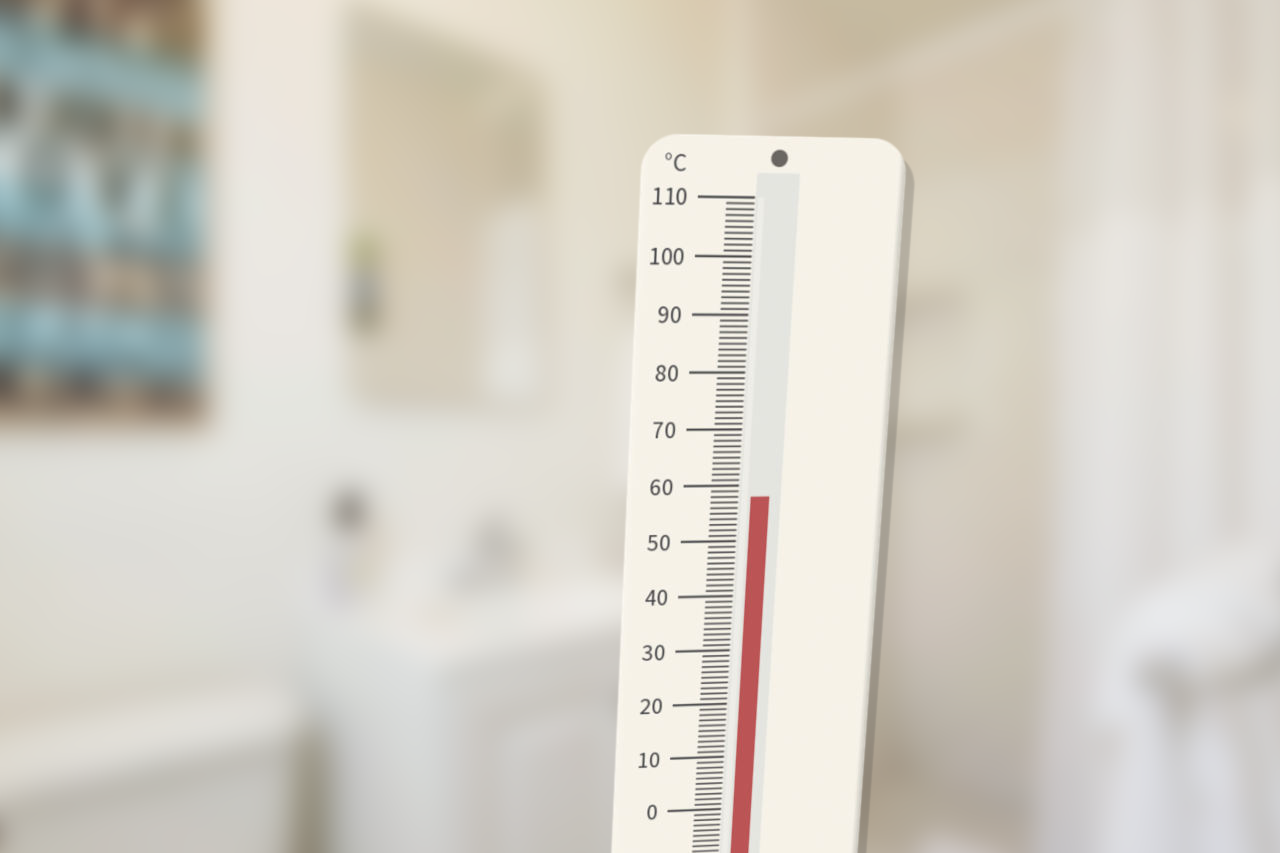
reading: 58
